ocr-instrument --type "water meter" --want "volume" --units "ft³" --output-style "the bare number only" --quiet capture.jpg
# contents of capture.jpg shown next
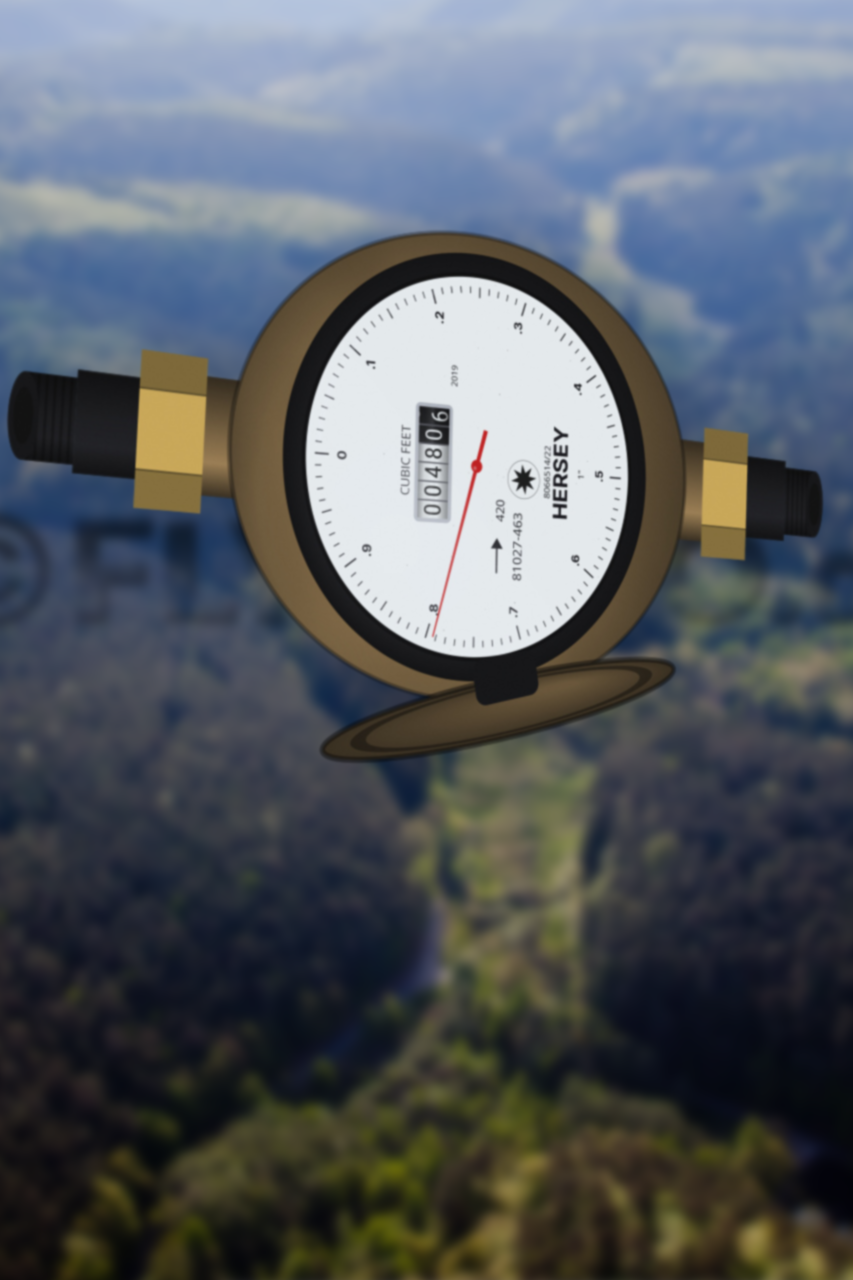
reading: 4805.79
